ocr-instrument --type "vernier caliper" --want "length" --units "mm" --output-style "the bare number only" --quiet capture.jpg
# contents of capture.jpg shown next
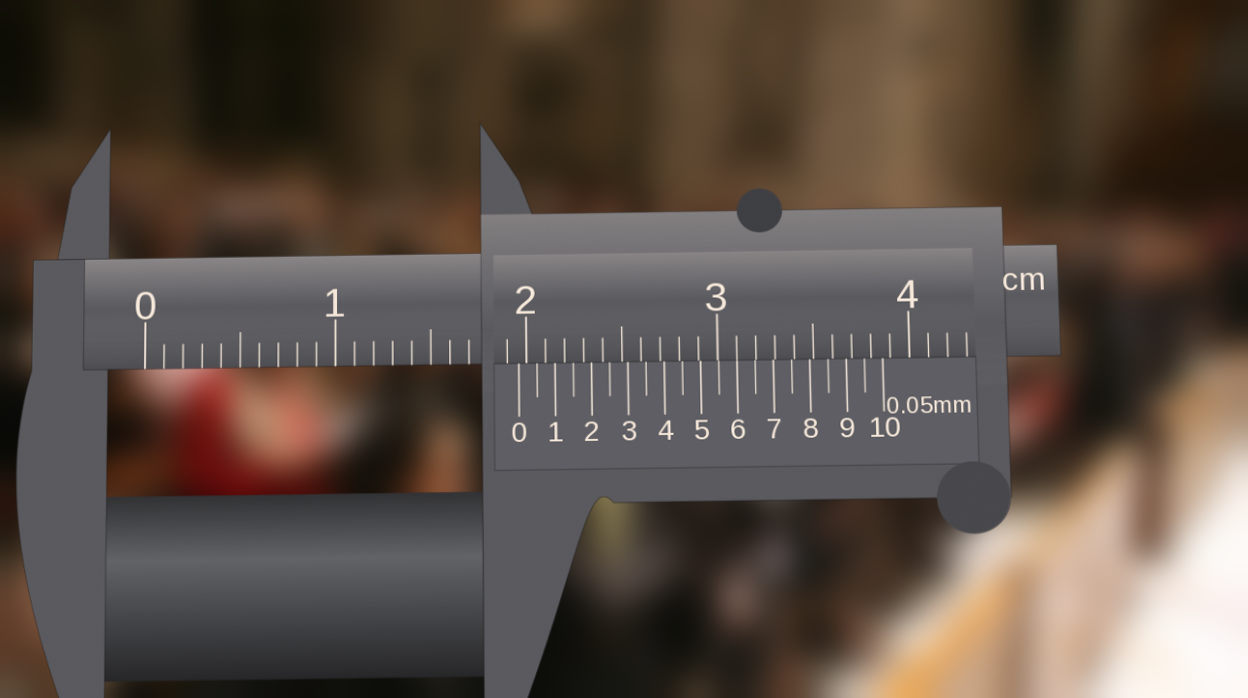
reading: 19.6
